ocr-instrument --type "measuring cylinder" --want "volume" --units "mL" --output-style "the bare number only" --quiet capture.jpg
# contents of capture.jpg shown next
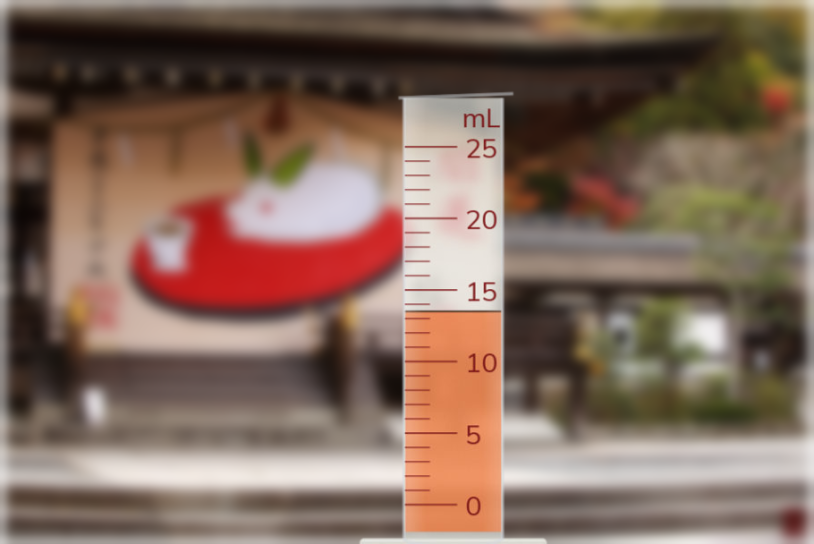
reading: 13.5
